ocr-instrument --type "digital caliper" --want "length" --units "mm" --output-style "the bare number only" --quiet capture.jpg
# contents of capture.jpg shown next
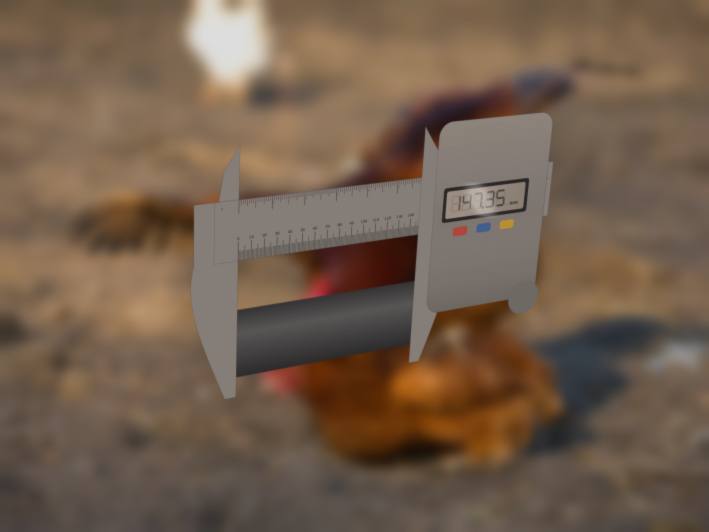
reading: 147.35
